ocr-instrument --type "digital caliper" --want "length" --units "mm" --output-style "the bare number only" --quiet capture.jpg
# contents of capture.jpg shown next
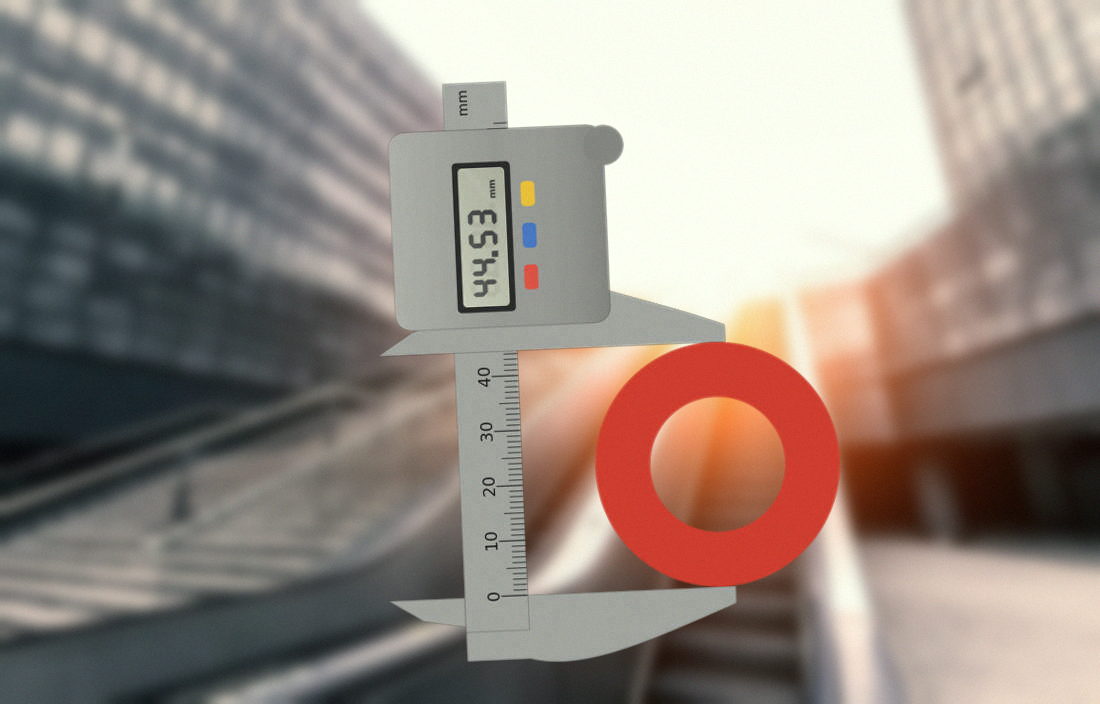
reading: 44.53
